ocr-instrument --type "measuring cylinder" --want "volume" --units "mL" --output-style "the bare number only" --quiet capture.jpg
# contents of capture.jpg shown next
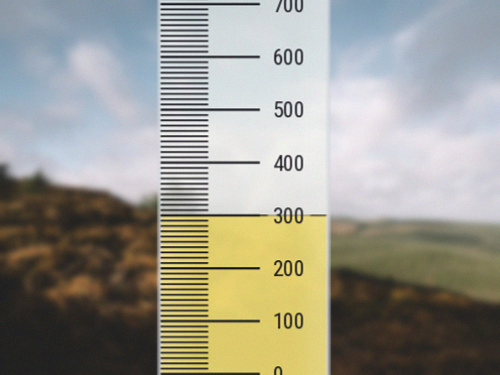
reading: 300
